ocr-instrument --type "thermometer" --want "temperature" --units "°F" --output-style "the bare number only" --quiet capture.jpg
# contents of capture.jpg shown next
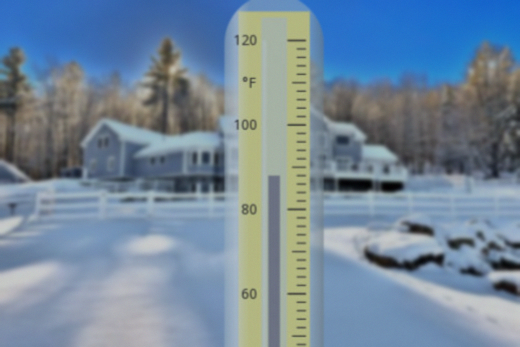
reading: 88
